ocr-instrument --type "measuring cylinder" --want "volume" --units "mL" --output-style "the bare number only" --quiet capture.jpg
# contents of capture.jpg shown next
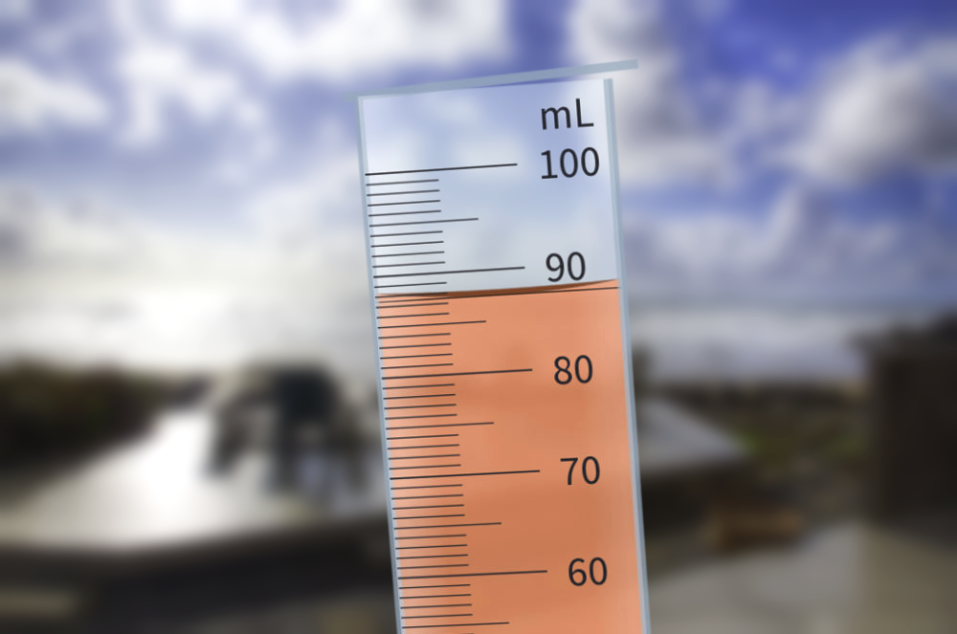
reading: 87.5
